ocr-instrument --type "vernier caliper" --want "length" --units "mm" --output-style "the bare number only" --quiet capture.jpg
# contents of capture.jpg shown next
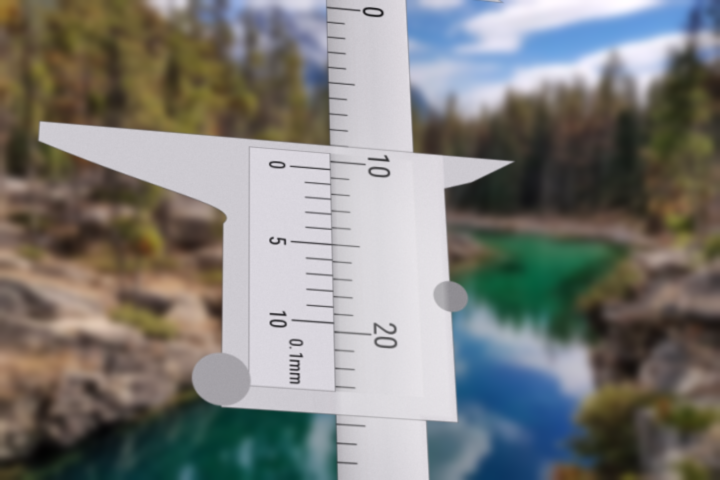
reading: 10.5
